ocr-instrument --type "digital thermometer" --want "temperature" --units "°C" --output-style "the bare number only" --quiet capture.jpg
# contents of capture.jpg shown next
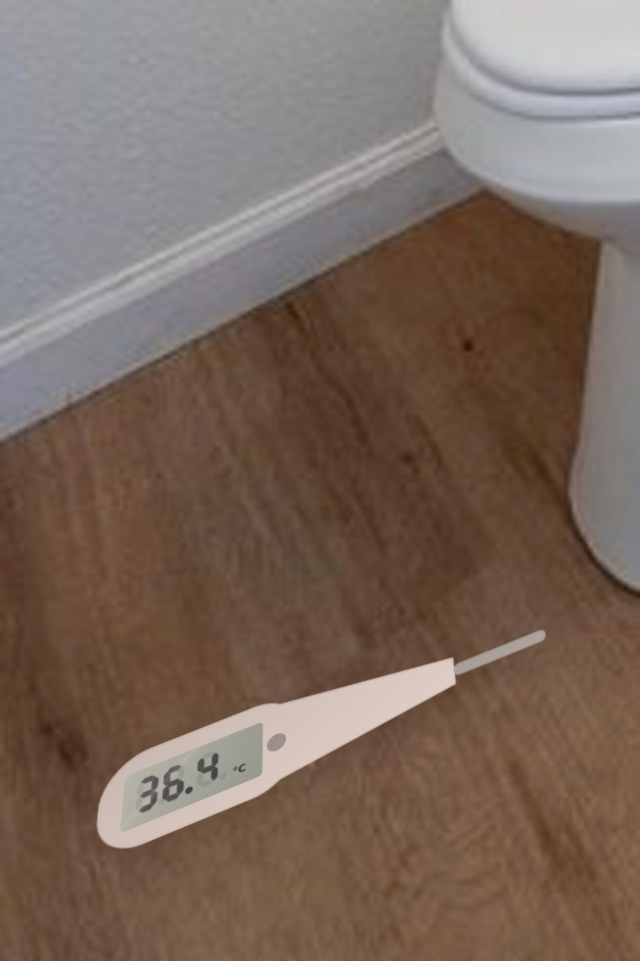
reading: 36.4
